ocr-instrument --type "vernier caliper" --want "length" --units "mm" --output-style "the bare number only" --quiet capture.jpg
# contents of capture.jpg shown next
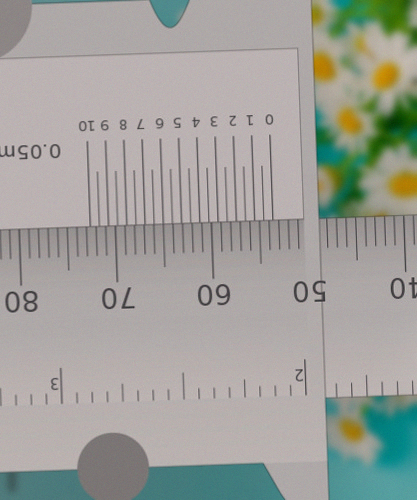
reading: 53.6
